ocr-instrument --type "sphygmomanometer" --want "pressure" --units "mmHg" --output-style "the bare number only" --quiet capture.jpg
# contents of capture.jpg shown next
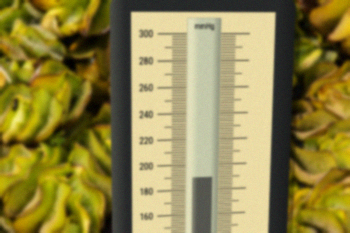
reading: 190
